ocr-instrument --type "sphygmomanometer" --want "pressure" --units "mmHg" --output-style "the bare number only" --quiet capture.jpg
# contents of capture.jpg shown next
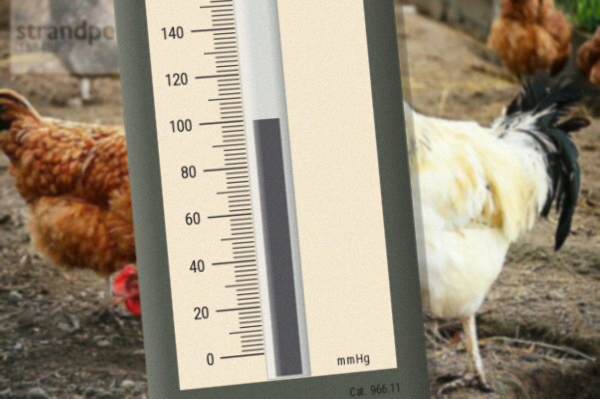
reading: 100
